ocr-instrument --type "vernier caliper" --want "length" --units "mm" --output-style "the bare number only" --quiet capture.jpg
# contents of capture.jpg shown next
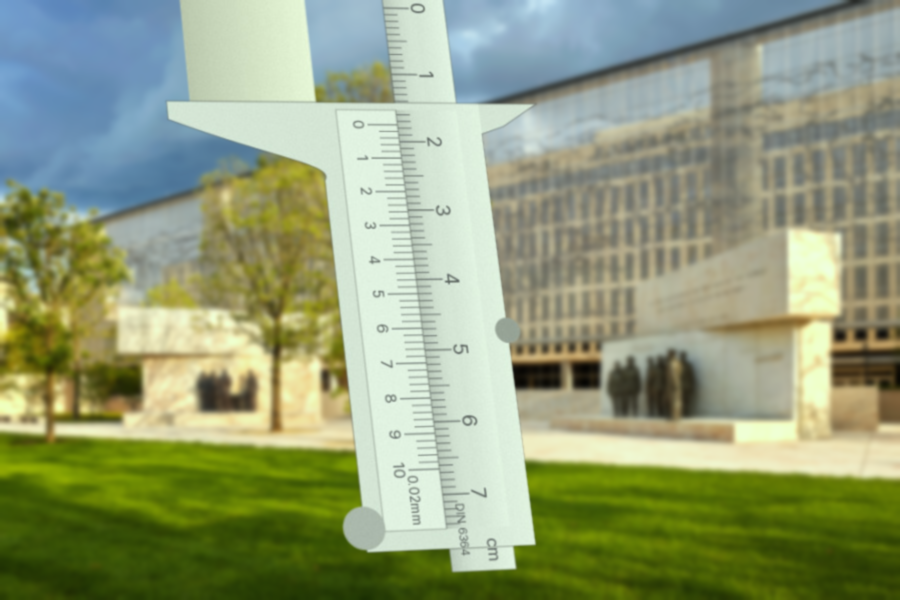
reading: 17.5
